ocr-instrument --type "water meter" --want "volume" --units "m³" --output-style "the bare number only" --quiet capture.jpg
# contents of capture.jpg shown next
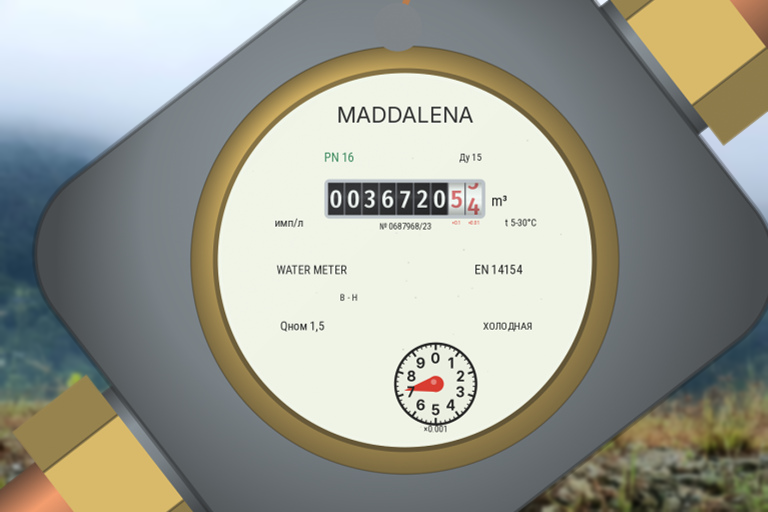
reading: 36720.537
